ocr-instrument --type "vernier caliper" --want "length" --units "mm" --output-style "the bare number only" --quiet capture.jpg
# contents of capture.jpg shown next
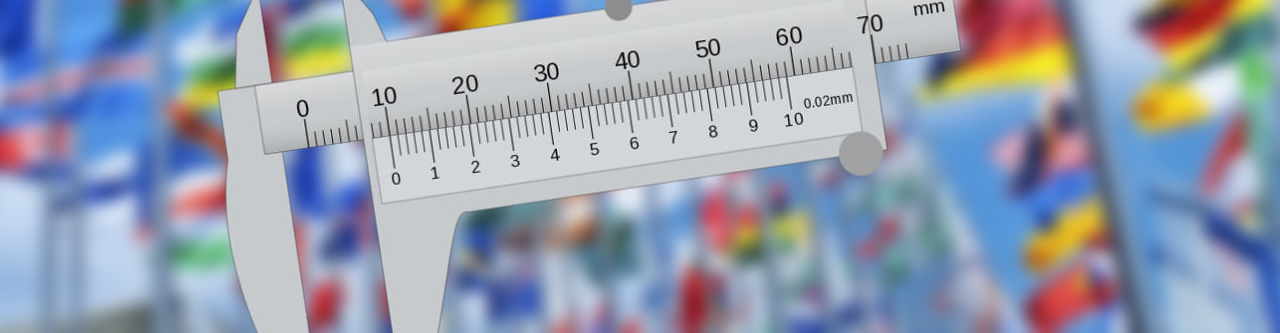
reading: 10.0
